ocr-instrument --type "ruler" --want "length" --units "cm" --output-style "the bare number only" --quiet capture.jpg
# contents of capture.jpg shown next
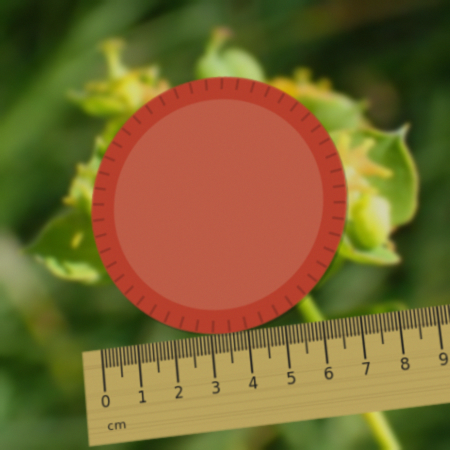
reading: 7
